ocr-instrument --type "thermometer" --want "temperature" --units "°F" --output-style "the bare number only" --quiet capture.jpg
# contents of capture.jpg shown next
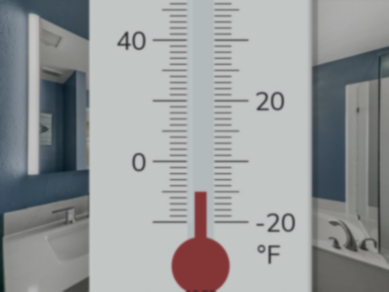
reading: -10
